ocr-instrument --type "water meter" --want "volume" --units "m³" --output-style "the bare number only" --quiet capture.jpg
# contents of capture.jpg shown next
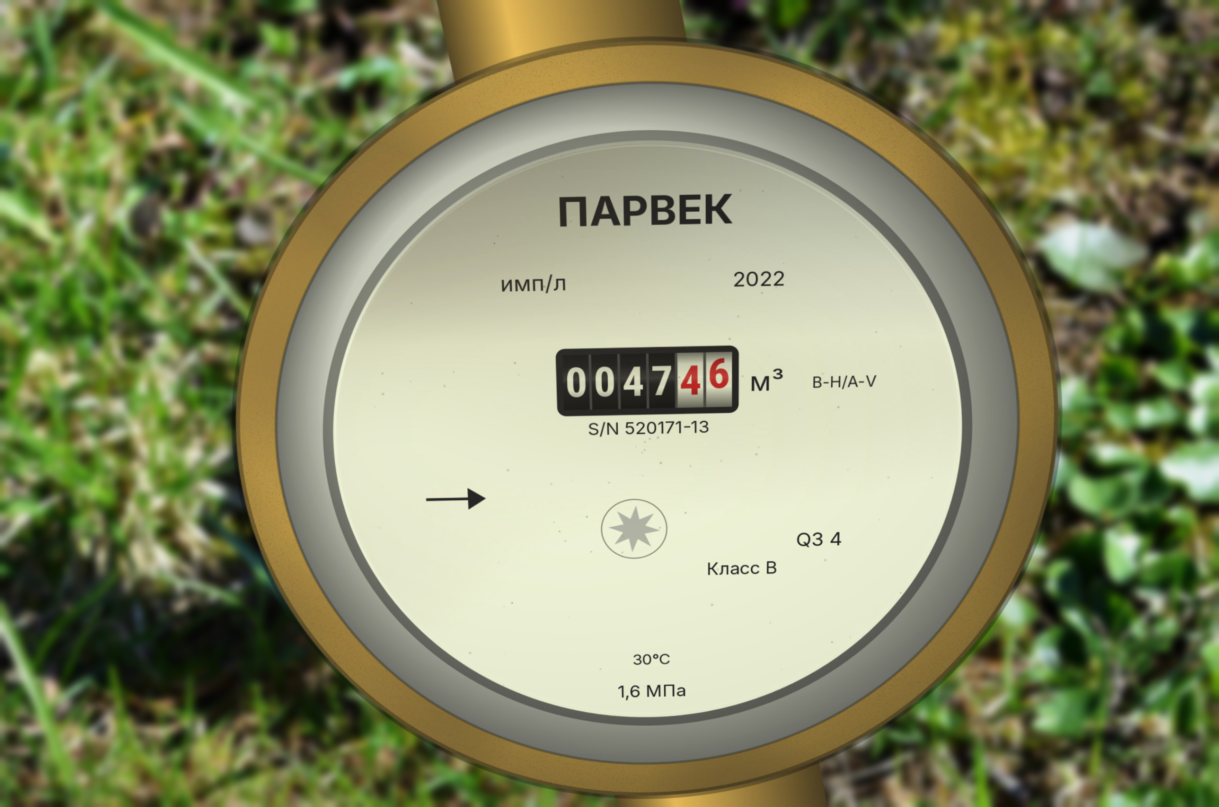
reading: 47.46
